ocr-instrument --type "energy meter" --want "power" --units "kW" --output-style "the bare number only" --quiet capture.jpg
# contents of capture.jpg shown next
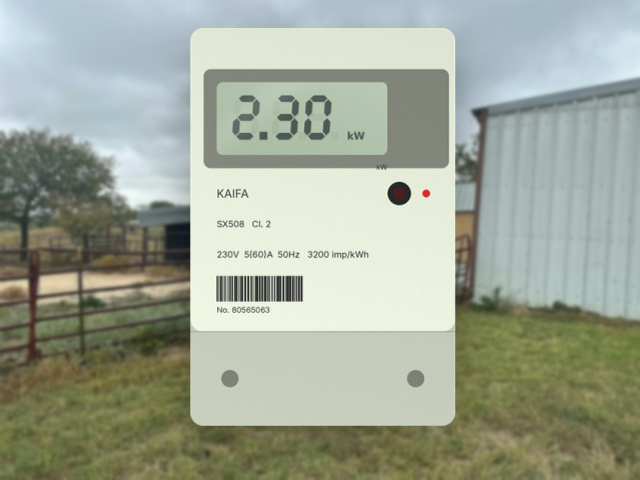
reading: 2.30
